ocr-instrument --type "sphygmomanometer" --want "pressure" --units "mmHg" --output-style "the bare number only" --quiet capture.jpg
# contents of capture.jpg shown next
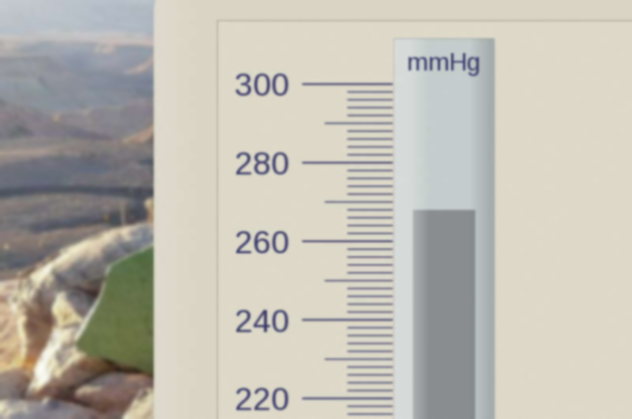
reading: 268
